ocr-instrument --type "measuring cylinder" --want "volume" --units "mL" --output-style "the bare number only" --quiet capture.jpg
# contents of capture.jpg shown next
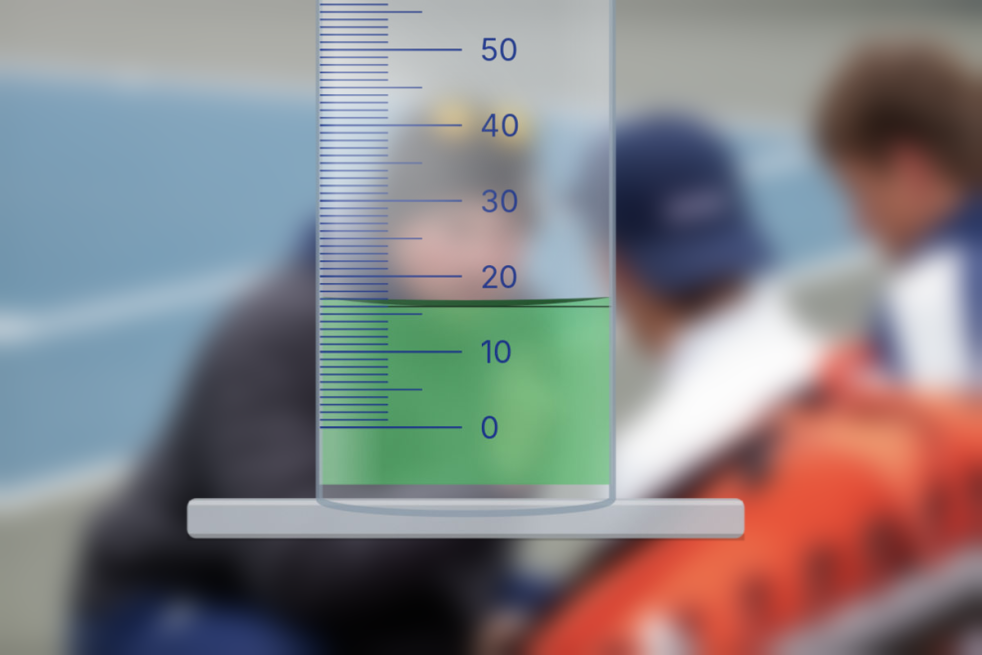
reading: 16
